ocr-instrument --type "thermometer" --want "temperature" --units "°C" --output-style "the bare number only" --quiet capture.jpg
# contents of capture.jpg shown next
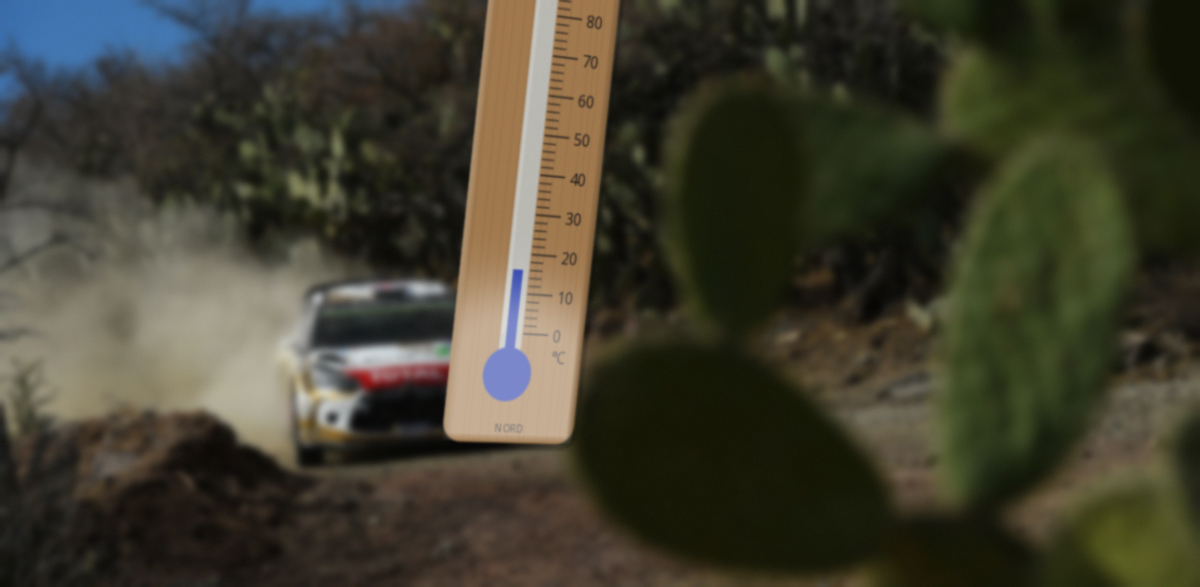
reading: 16
